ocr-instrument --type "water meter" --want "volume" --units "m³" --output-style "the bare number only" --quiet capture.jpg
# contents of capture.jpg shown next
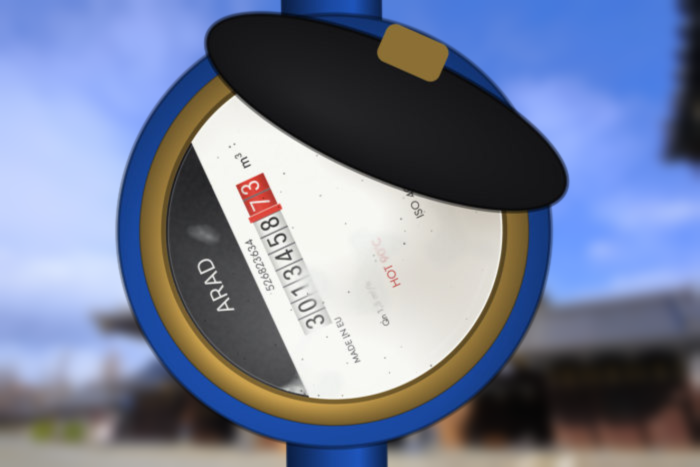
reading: 3013458.73
